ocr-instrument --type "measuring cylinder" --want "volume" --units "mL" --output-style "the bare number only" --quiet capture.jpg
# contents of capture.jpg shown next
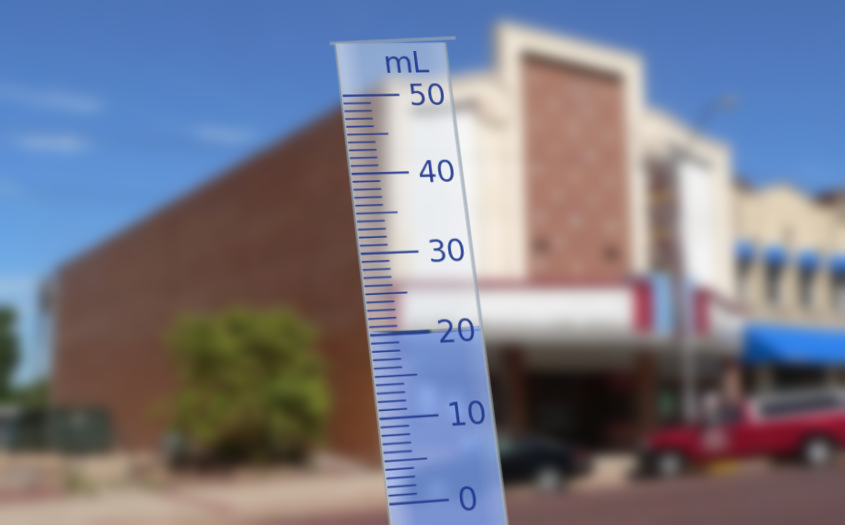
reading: 20
